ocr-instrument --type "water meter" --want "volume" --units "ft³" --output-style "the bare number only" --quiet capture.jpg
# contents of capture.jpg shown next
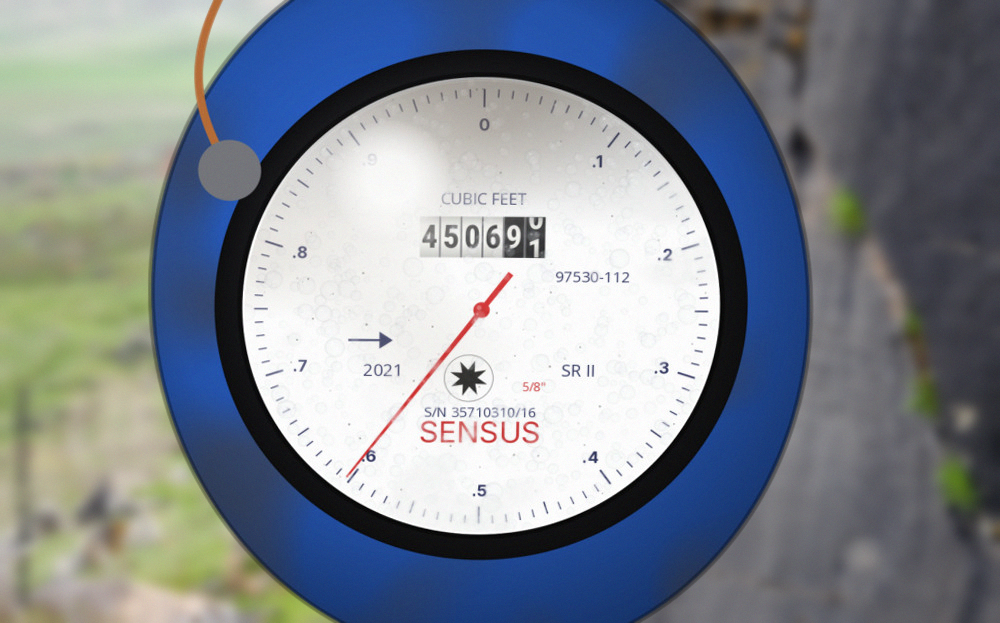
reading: 450690.60
